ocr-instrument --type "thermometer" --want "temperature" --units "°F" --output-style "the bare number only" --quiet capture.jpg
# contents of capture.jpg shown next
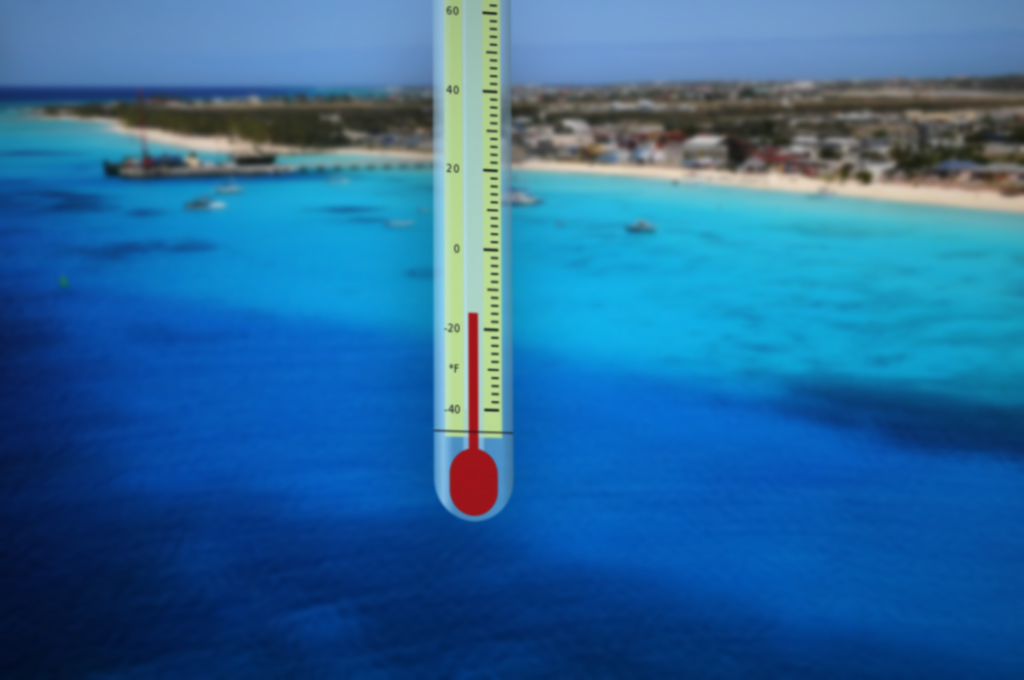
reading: -16
